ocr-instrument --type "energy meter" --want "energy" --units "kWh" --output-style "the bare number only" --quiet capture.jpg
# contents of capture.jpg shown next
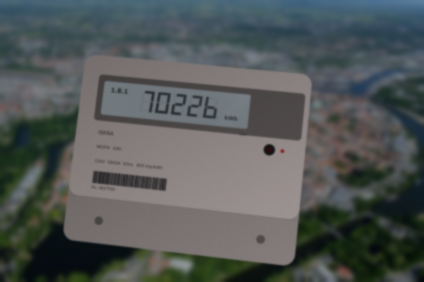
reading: 70226
